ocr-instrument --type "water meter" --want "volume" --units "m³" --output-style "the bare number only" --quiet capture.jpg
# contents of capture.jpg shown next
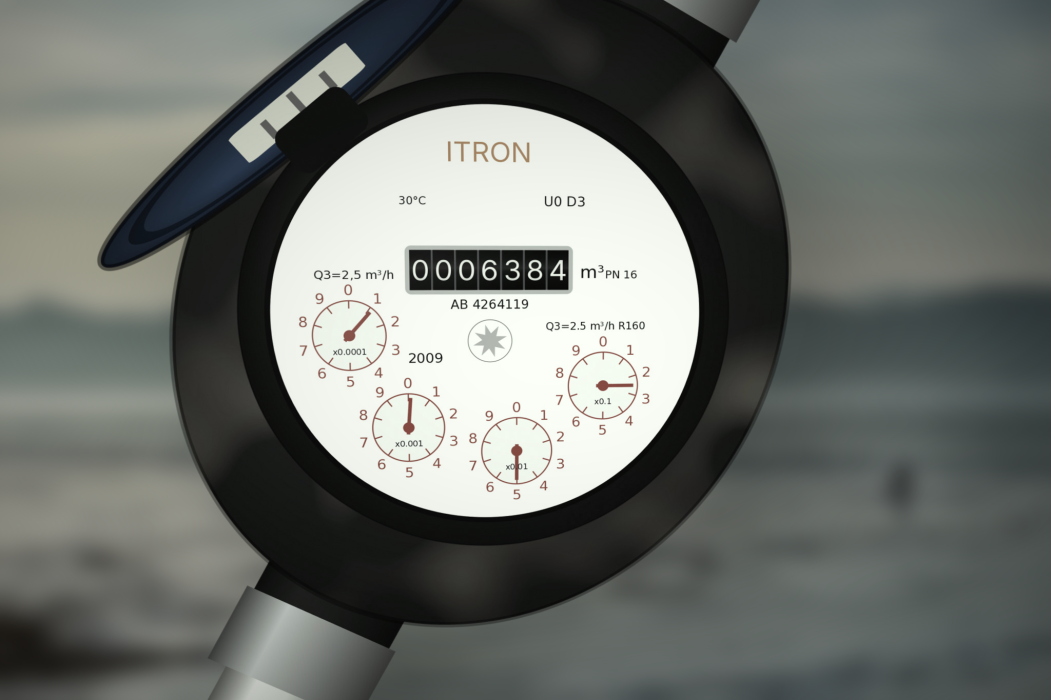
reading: 6384.2501
